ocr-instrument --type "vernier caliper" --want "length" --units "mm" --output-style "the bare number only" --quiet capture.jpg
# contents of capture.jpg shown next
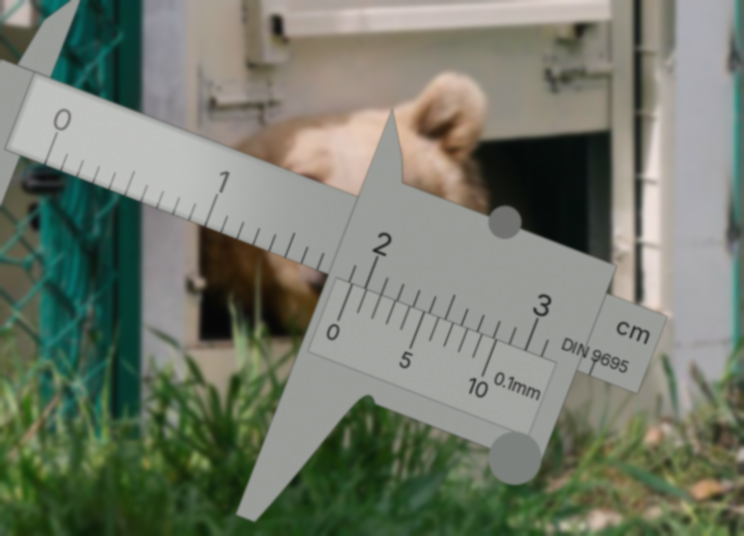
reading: 19.2
